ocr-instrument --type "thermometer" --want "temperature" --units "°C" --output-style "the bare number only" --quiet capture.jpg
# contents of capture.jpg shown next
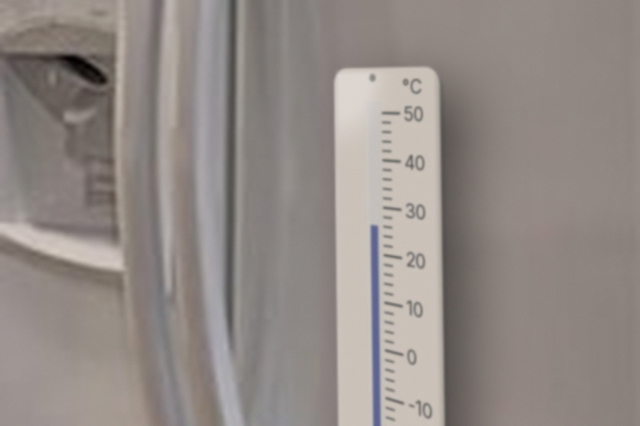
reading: 26
